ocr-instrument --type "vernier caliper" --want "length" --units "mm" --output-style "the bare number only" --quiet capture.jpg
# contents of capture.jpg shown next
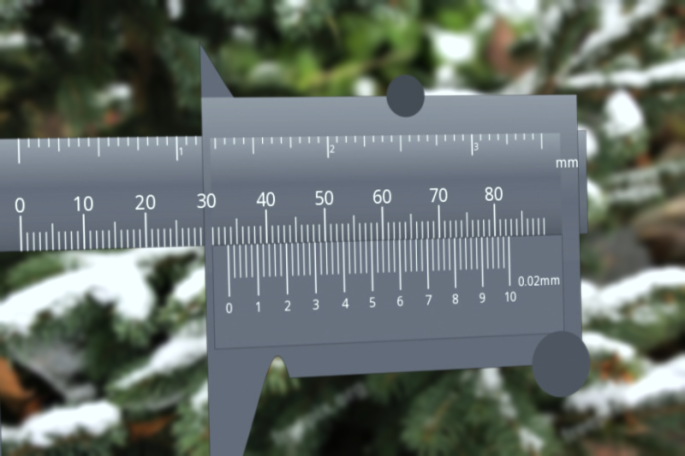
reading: 33.5
